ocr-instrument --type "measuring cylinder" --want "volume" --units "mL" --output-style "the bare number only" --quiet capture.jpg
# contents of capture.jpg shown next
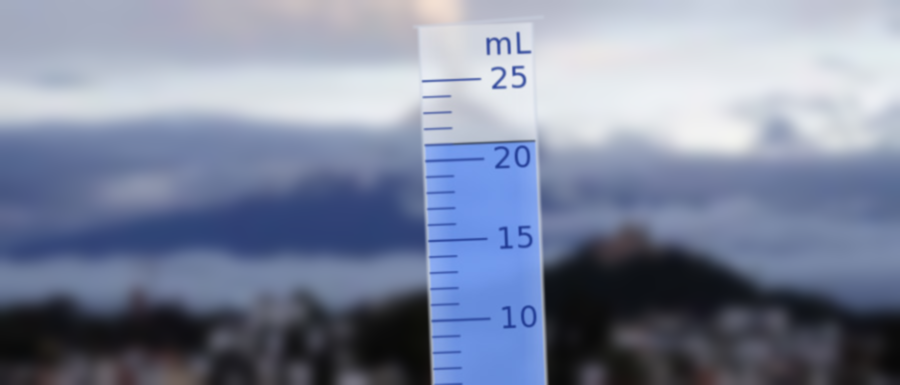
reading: 21
